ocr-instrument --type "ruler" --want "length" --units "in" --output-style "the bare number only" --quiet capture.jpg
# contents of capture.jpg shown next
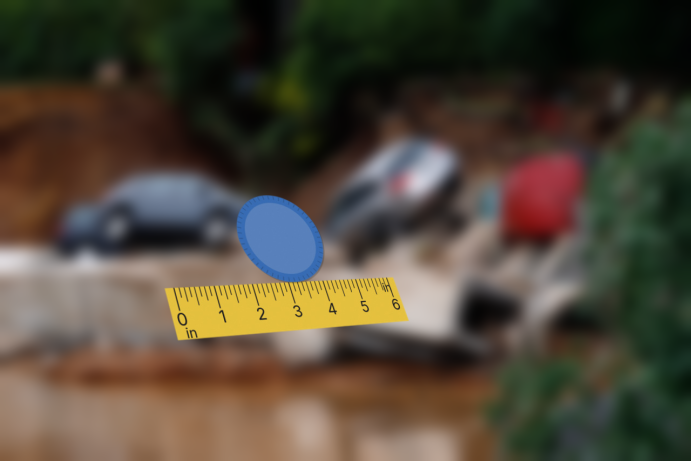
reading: 2.375
